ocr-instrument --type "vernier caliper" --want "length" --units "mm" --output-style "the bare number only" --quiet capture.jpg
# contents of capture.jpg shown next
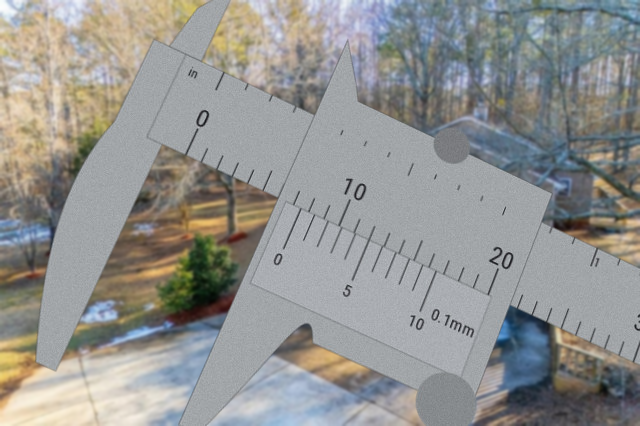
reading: 7.5
